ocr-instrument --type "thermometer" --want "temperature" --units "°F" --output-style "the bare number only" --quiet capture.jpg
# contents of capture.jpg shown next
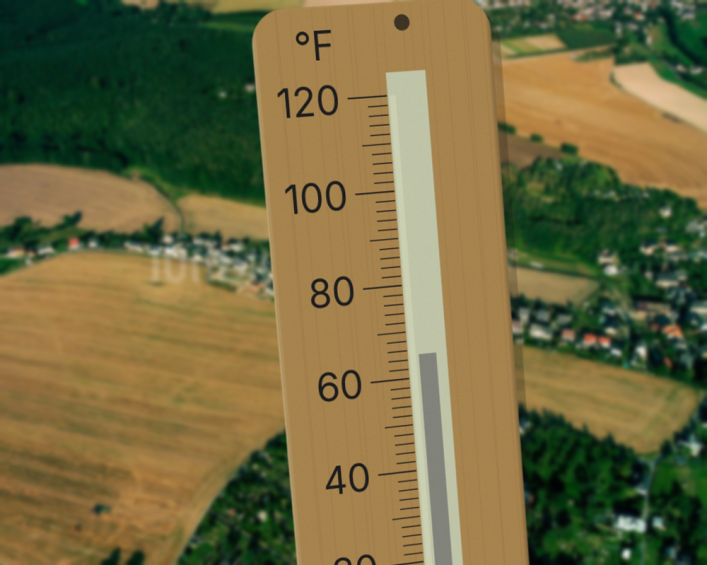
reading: 65
